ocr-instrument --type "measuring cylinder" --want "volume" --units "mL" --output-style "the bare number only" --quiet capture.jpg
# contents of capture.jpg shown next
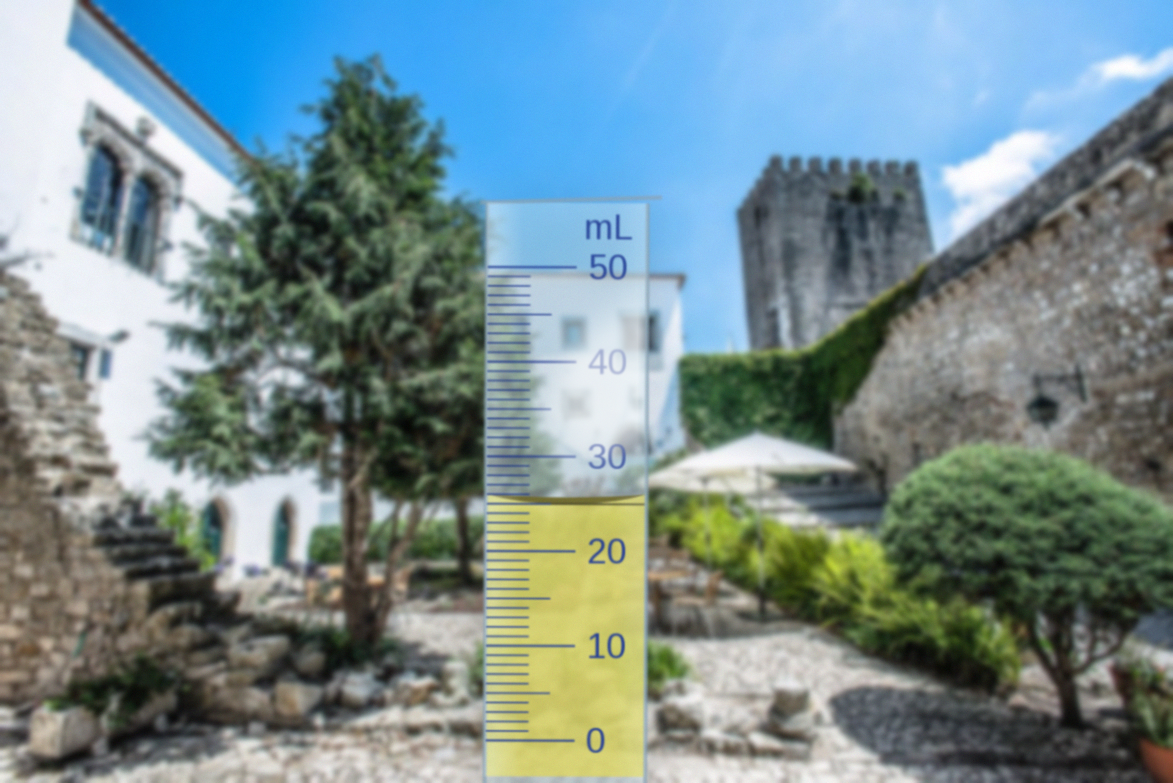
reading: 25
